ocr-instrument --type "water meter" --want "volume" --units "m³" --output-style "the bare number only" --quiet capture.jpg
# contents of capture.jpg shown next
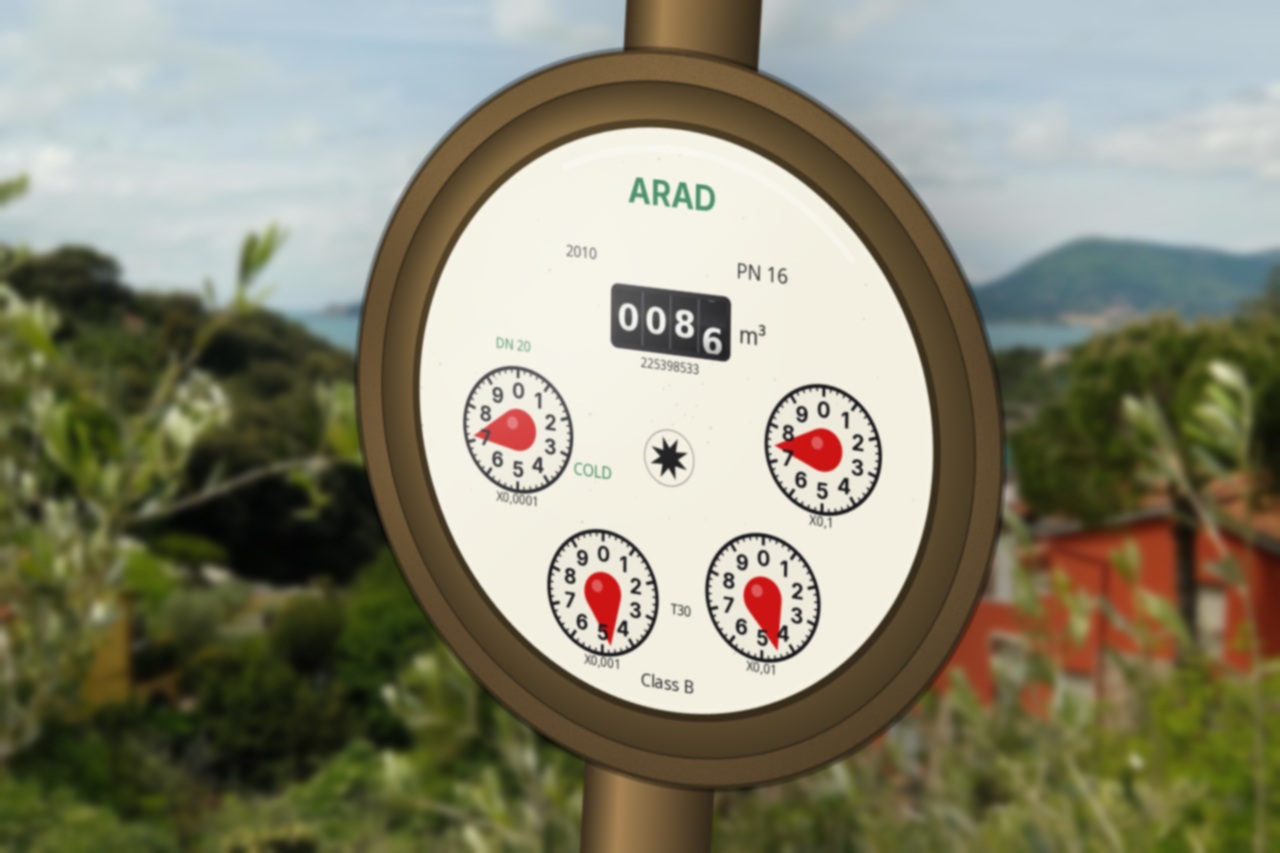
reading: 85.7447
